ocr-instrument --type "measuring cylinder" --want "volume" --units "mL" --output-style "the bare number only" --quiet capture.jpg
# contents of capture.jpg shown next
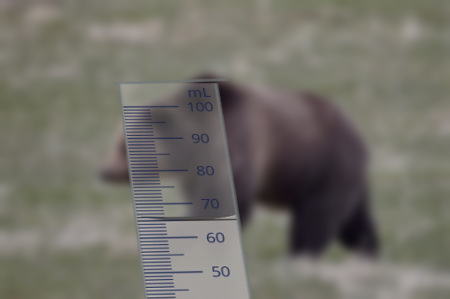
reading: 65
